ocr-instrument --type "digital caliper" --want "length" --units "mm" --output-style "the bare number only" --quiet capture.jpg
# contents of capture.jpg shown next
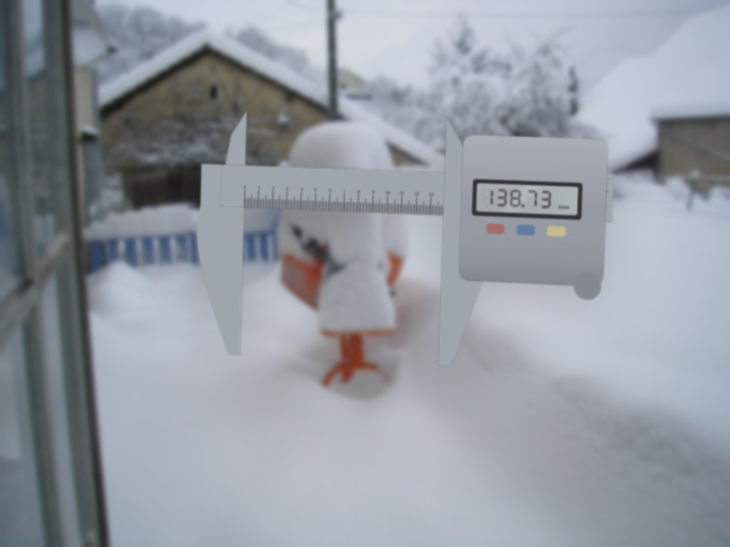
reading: 138.73
